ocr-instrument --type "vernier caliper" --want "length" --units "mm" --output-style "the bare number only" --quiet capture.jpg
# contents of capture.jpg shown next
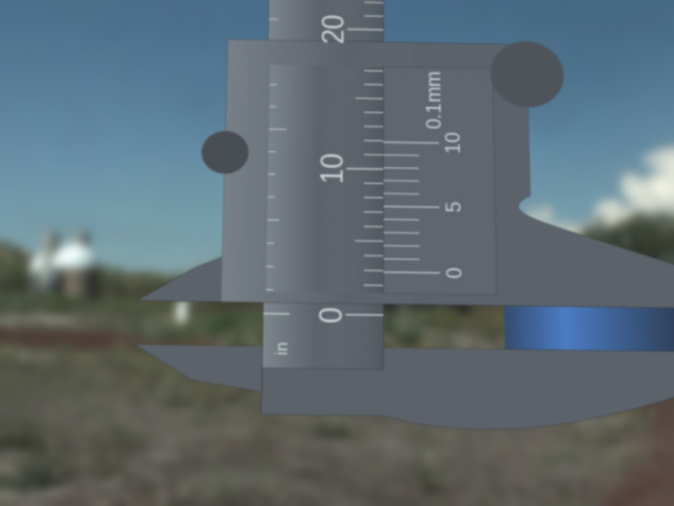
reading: 2.9
